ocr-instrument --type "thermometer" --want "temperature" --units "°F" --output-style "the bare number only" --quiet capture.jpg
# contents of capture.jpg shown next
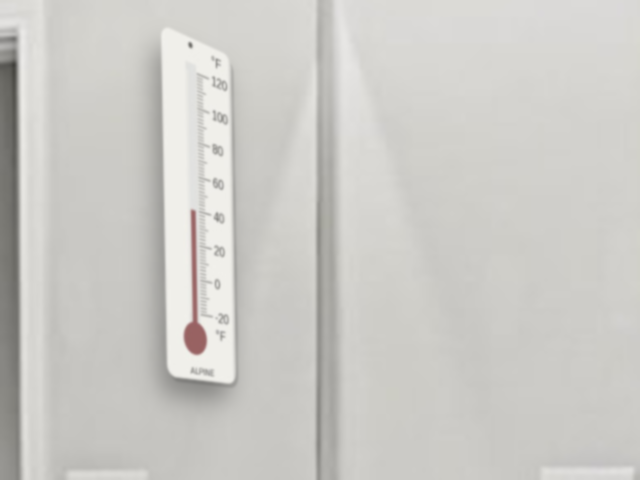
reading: 40
